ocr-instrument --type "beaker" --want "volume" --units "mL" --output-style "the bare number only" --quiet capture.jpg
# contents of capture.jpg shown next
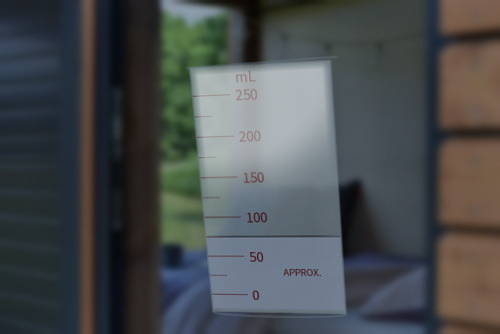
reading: 75
